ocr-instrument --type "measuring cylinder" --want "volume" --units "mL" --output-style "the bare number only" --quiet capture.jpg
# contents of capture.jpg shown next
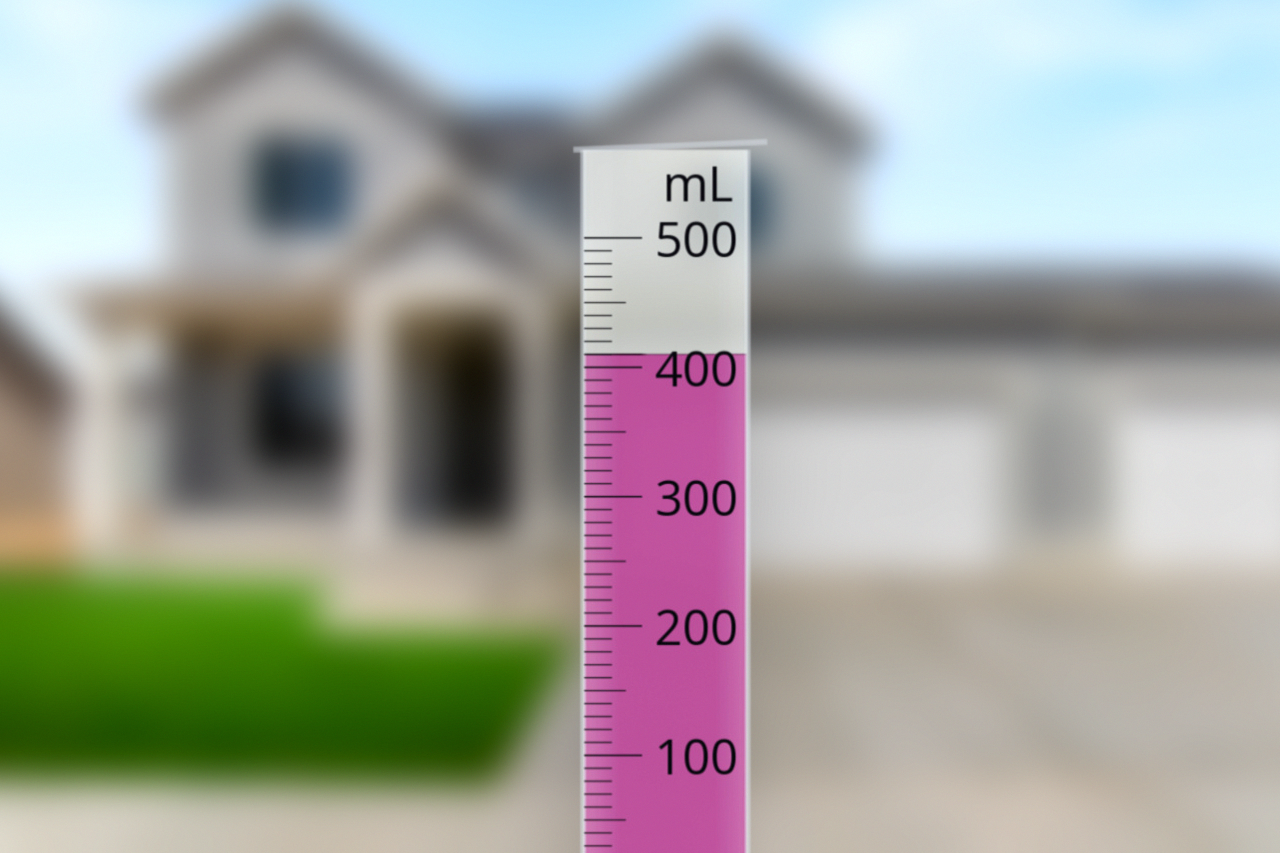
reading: 410
